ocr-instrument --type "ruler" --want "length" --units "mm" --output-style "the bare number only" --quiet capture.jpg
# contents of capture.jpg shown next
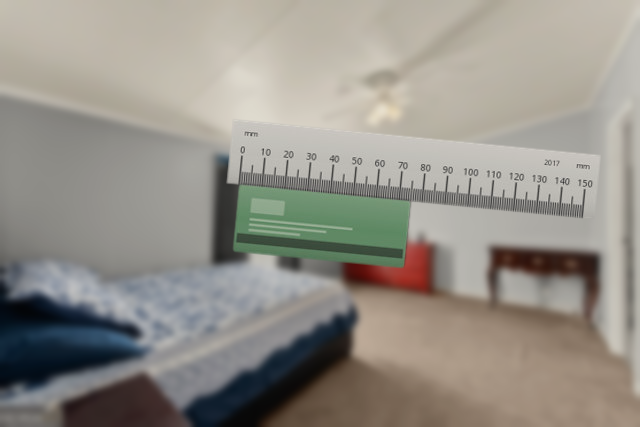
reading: 75
